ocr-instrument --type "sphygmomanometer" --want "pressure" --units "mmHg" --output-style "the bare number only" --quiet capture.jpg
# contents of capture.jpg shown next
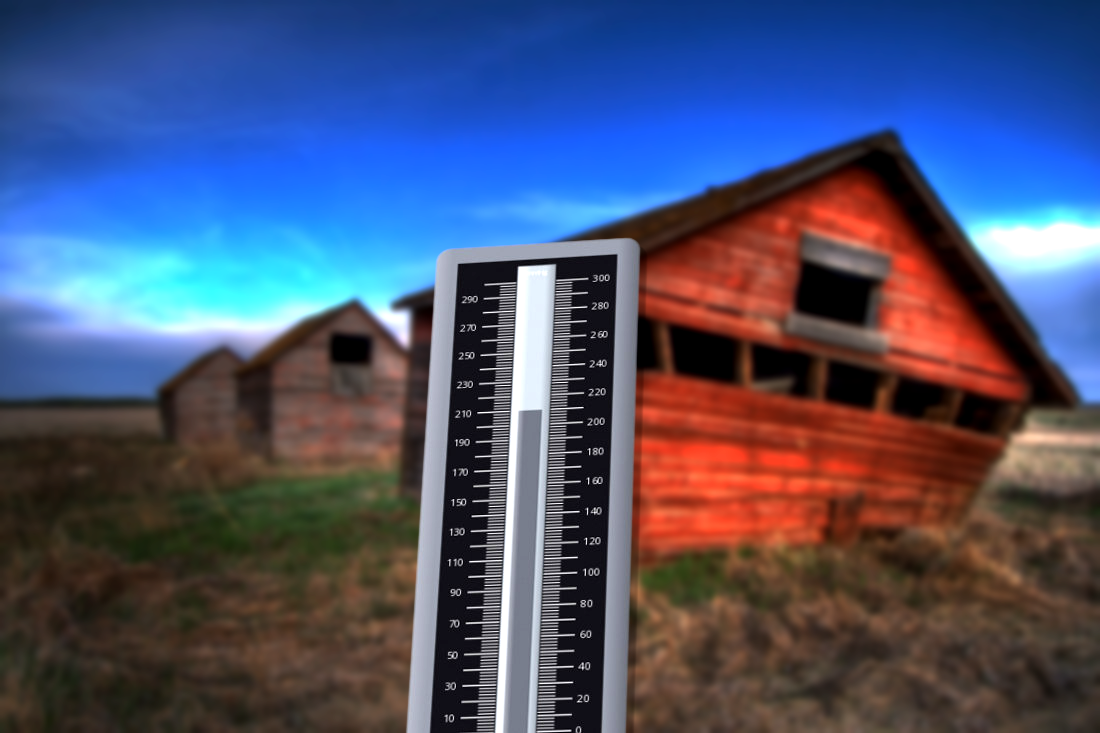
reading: 210
